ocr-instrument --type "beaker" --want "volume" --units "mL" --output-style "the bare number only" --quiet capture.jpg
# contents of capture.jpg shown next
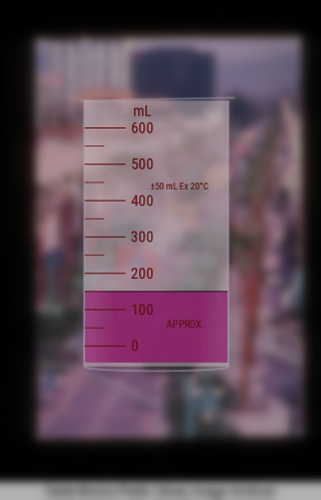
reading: 150
